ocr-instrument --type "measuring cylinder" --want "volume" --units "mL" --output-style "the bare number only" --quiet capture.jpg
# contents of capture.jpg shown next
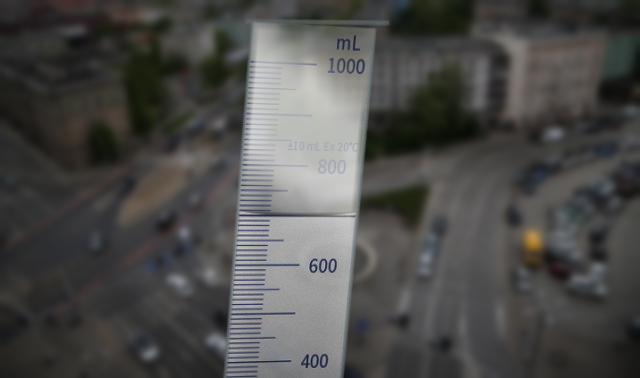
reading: 700
